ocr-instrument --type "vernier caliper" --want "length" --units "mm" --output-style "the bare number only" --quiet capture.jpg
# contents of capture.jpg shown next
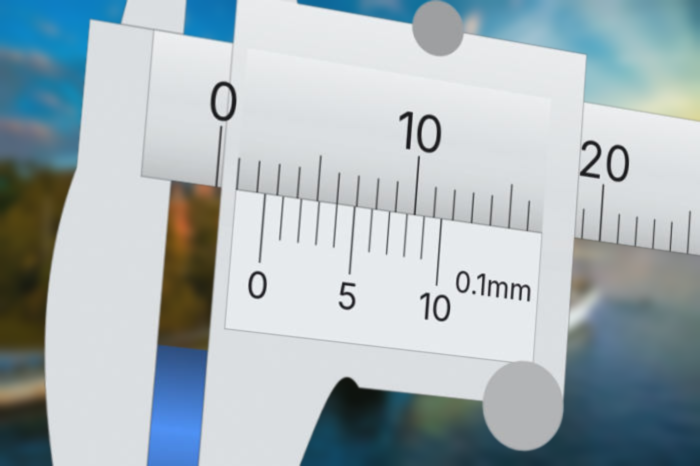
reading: 2.4
